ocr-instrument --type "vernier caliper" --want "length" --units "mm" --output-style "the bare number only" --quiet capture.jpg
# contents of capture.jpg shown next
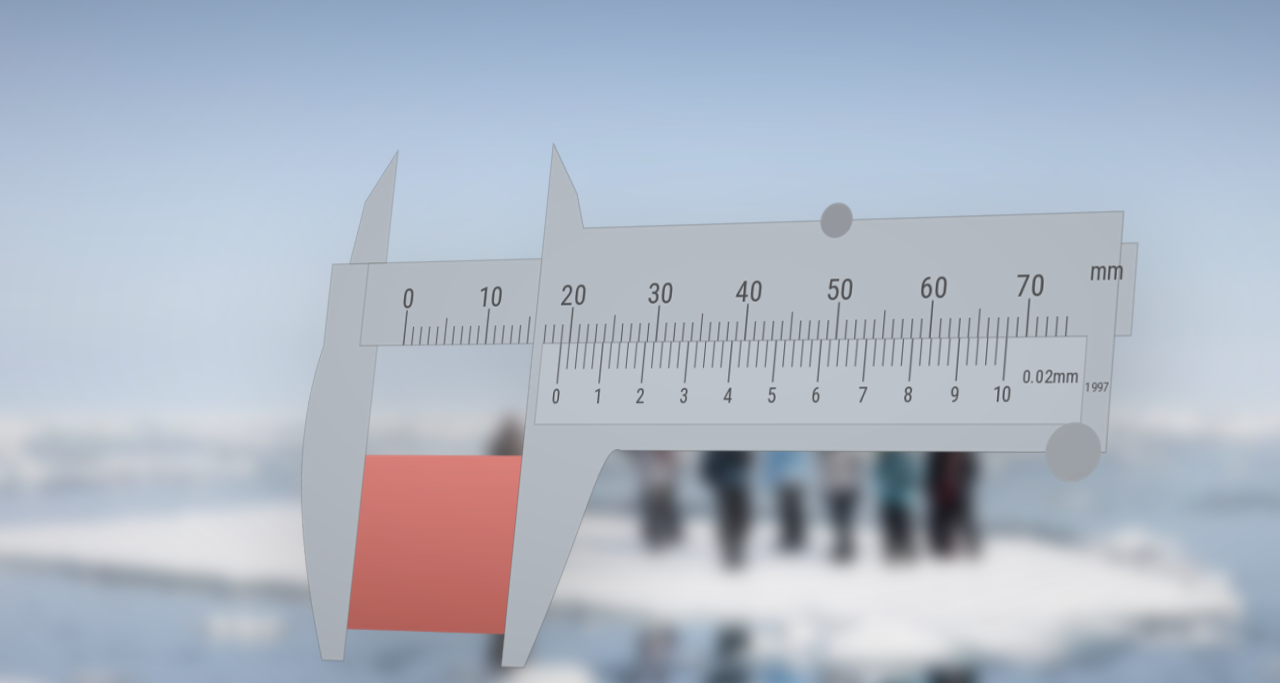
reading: 19.0
